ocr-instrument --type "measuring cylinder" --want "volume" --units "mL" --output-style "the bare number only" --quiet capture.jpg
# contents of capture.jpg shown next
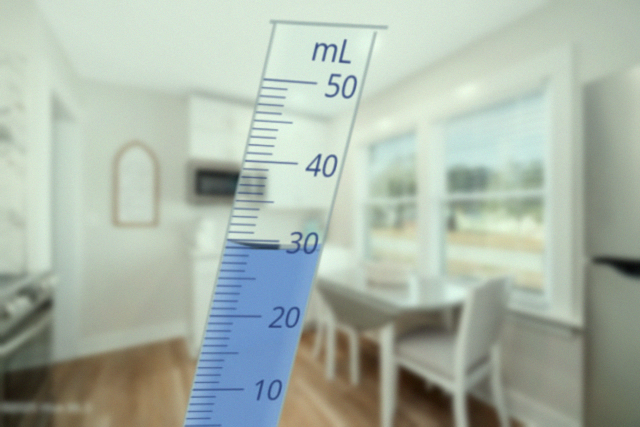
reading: 29
